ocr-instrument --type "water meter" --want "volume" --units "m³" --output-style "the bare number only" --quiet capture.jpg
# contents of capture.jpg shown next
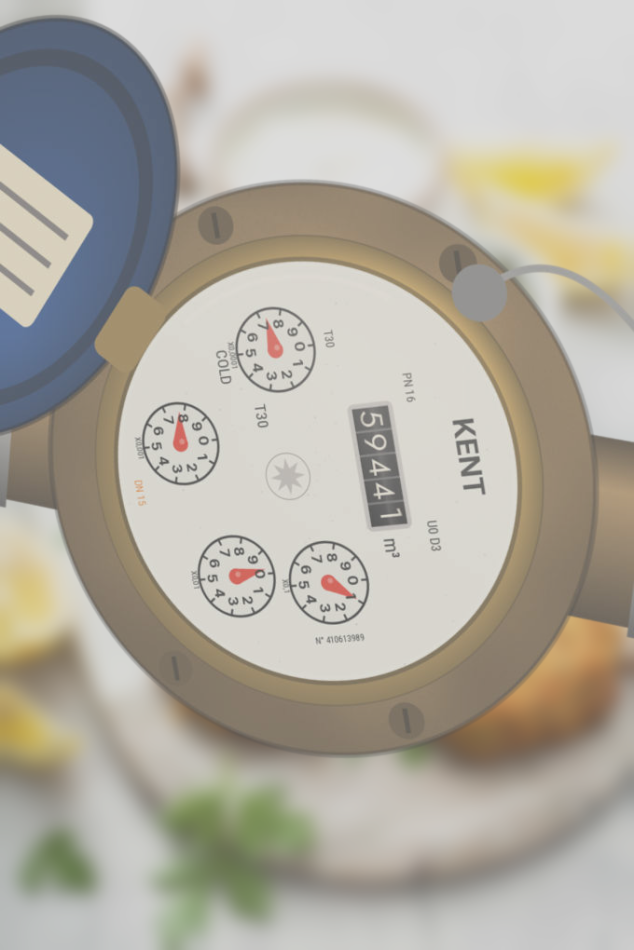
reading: 59441.0977
